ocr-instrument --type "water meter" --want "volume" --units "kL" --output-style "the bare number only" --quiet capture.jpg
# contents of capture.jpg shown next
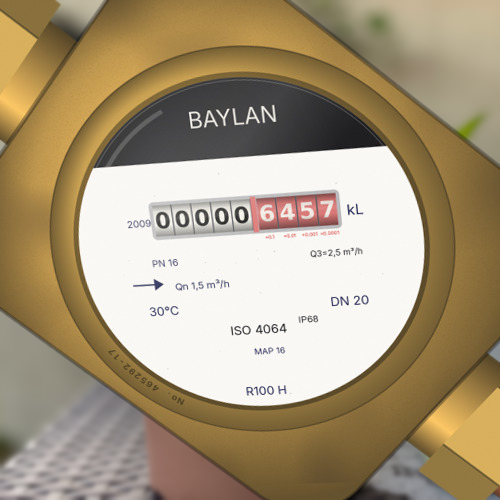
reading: 0.6457
